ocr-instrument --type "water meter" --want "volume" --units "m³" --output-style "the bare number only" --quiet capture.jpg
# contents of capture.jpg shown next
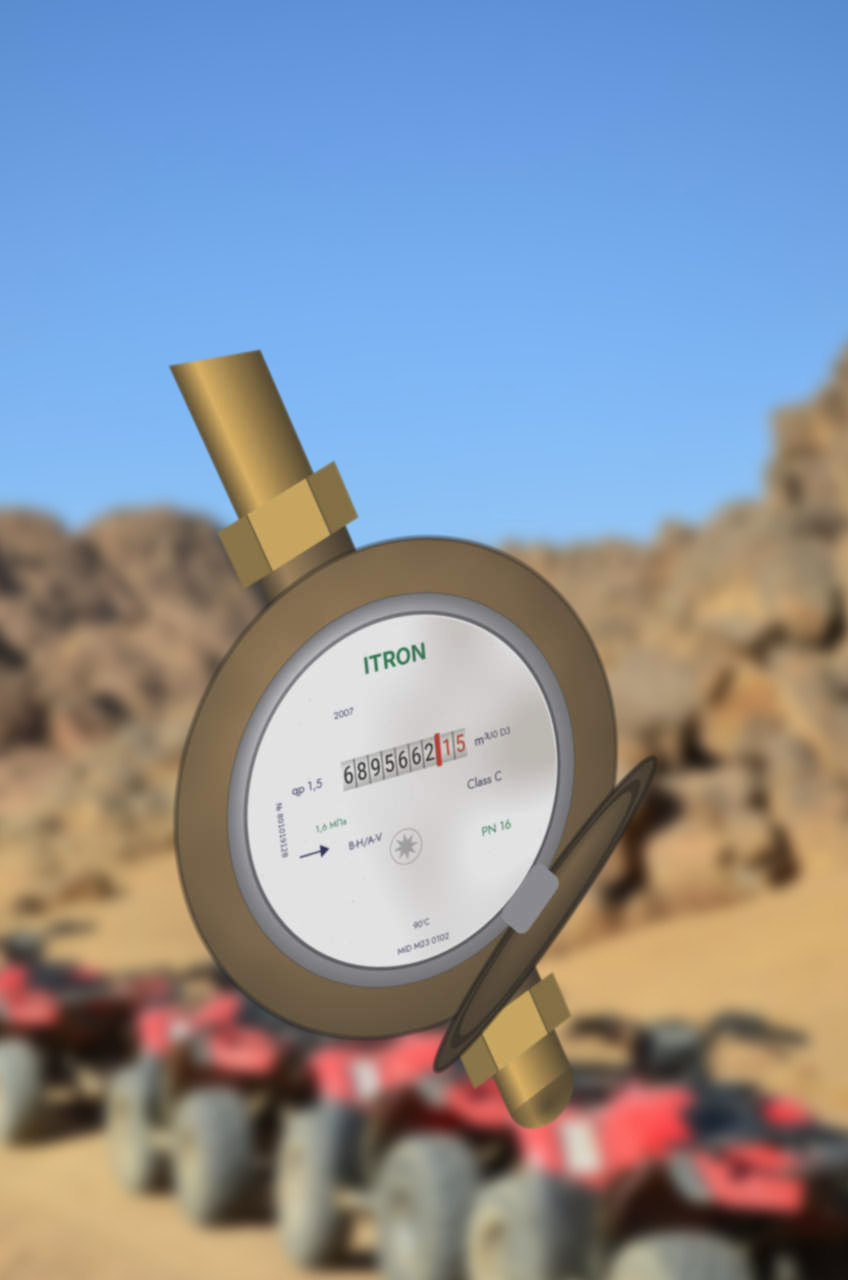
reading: 6895662.15
